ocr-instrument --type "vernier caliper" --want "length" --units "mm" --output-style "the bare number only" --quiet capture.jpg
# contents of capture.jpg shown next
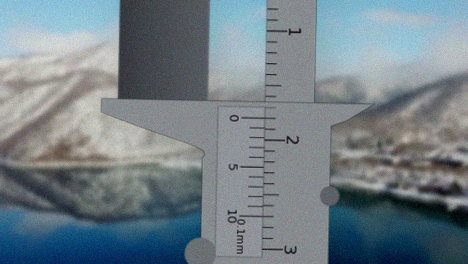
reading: 18.0
